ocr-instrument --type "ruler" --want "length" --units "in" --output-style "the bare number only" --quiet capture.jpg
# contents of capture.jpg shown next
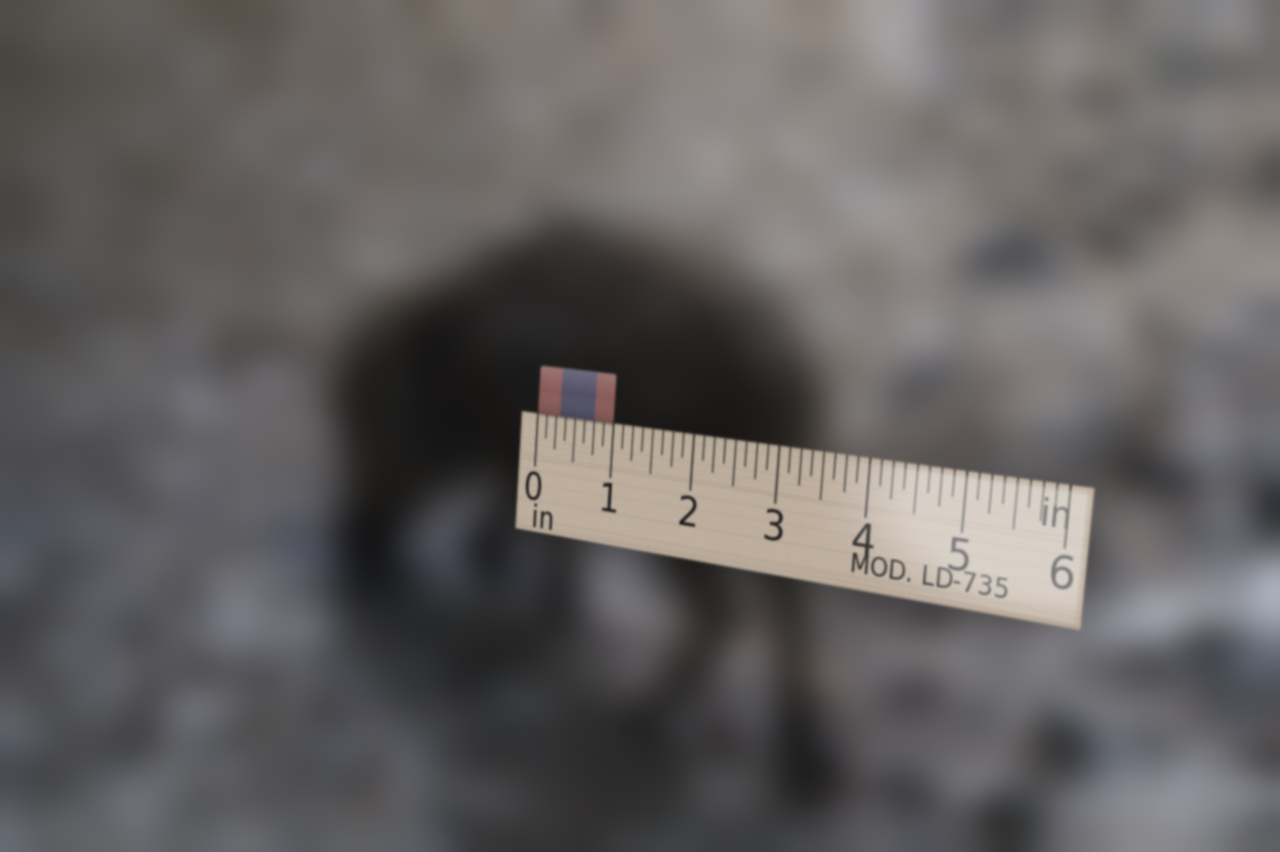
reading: 1
